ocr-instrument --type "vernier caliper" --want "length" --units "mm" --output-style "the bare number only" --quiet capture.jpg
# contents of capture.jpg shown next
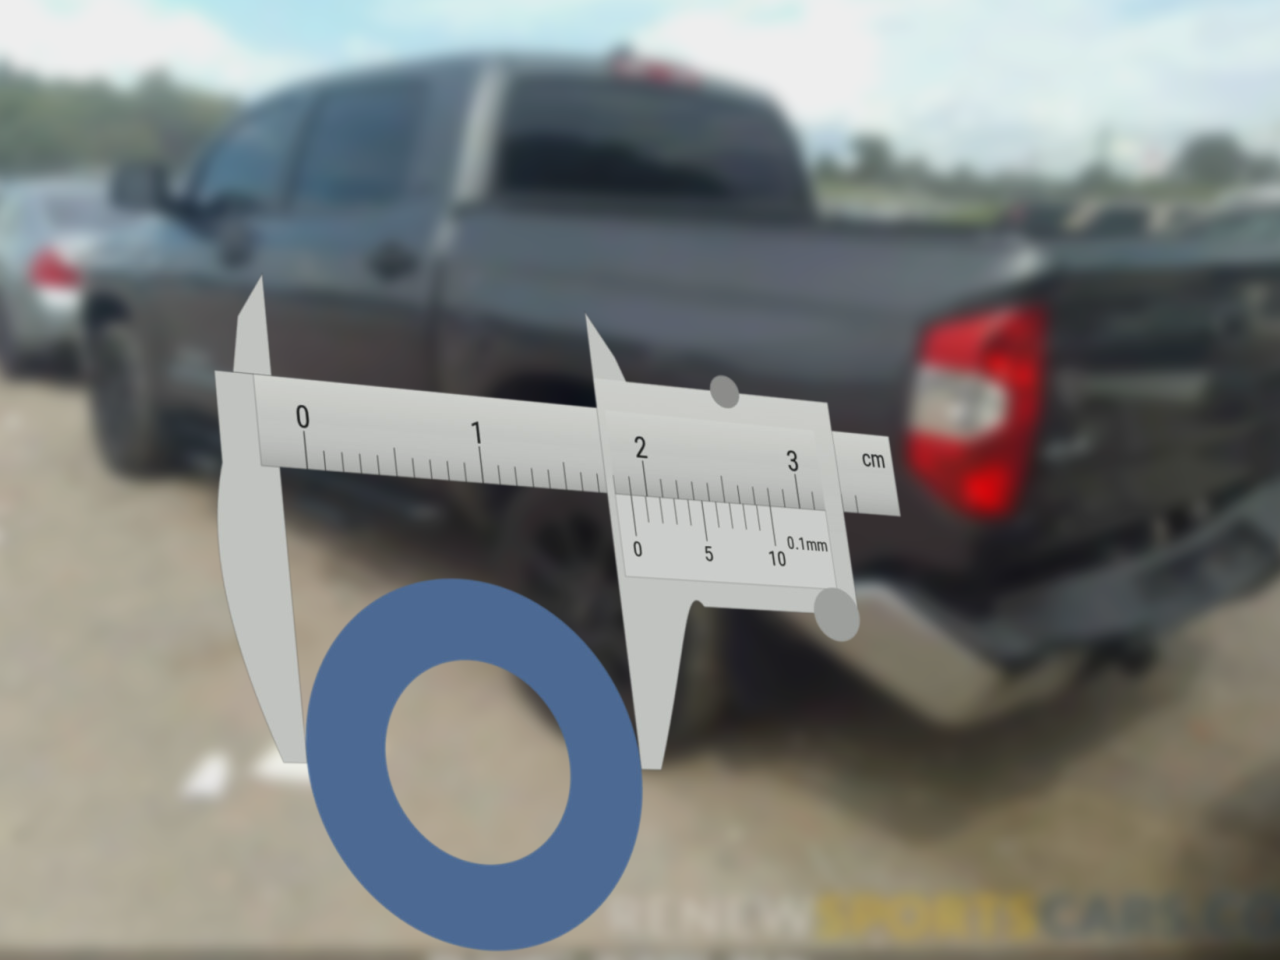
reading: 19.0
